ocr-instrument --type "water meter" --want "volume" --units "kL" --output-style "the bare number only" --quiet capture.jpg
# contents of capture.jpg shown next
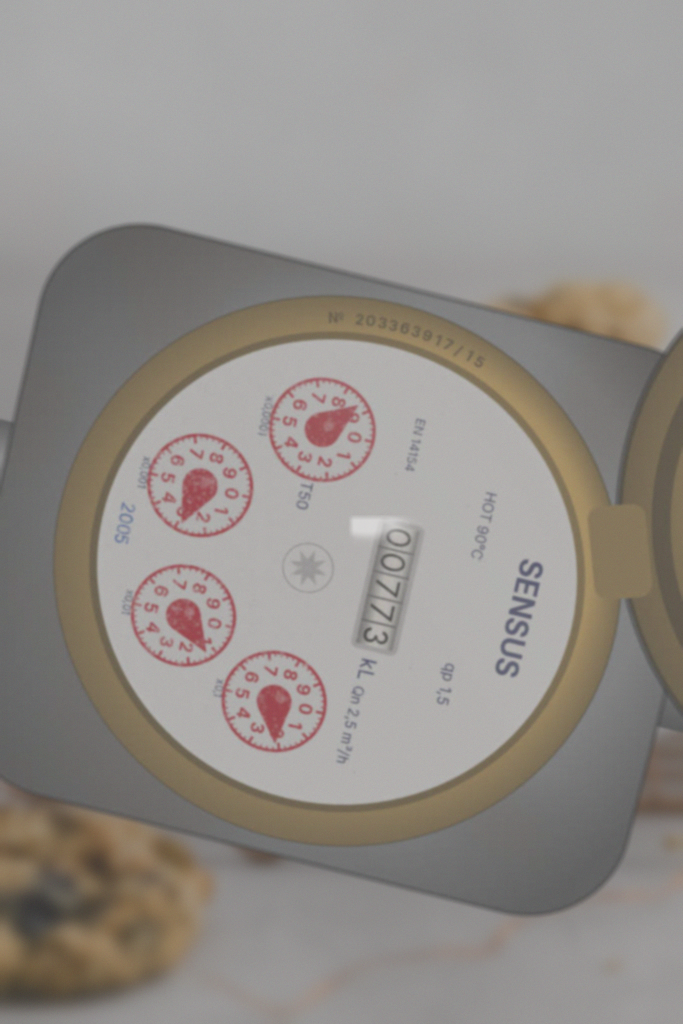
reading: 773.2128
